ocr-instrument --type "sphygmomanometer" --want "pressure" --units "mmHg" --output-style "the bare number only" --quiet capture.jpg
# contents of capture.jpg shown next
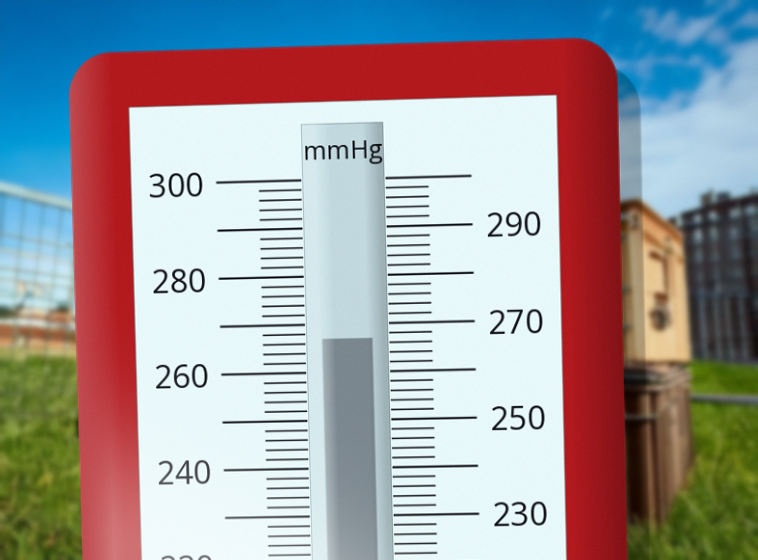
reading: 267
